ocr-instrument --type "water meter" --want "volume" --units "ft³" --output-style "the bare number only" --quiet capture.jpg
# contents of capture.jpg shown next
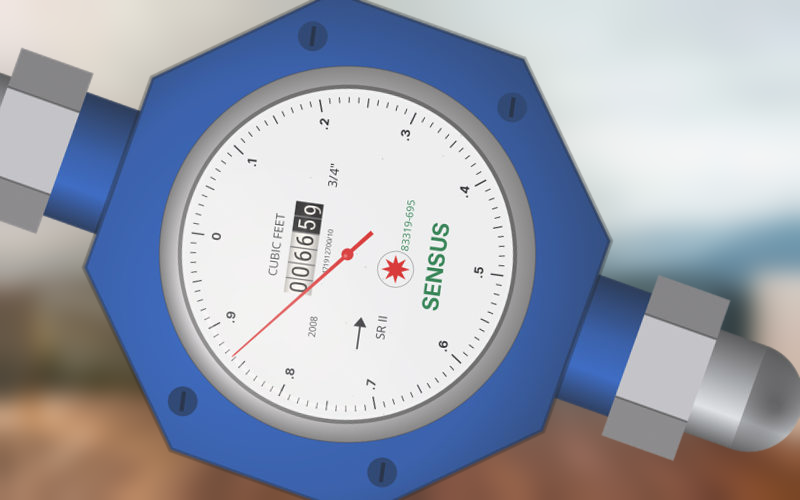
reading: 6658.86
